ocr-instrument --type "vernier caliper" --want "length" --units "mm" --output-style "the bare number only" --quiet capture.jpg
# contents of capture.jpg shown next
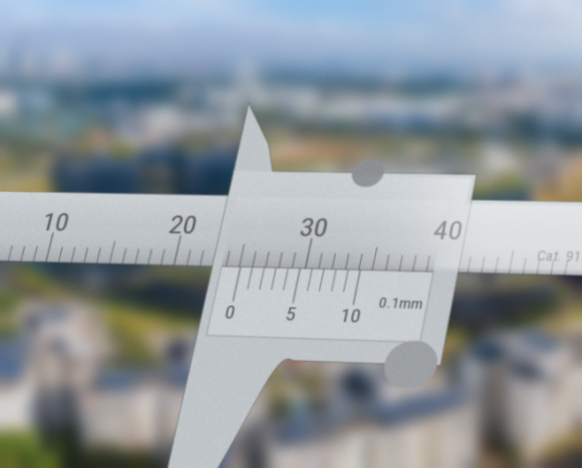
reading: 25.1
